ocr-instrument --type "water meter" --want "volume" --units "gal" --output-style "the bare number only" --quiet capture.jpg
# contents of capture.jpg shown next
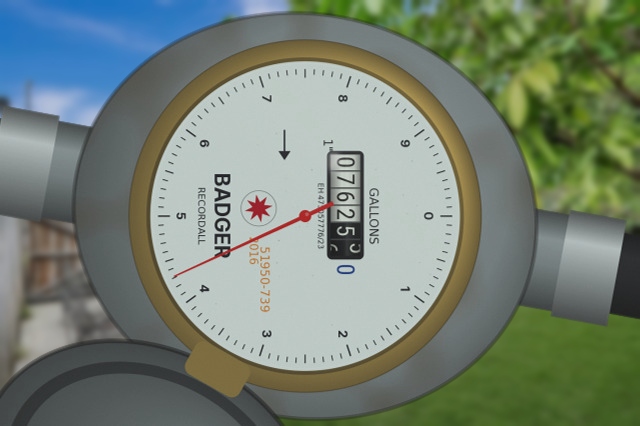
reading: 762554.3
